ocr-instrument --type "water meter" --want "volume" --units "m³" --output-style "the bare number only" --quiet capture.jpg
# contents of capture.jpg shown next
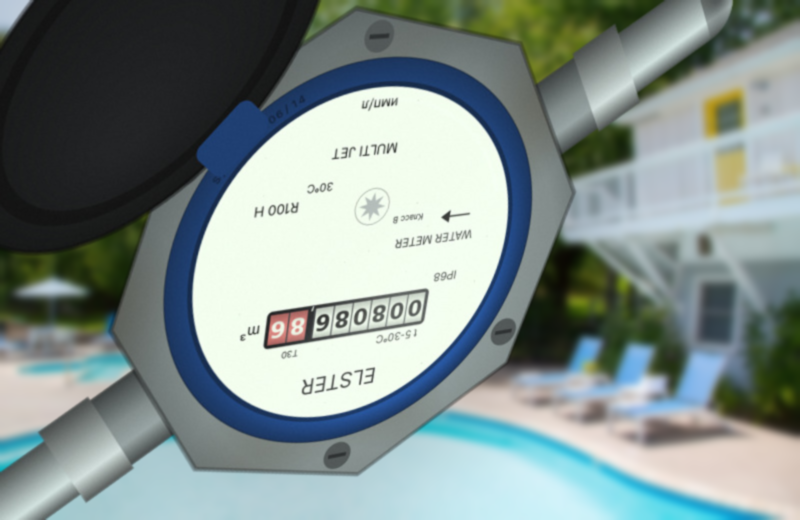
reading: 8086.86
